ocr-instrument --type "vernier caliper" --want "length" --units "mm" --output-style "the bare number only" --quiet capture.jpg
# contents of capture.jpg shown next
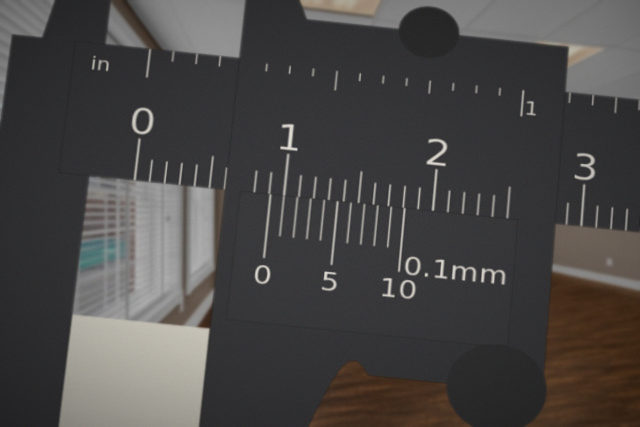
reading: 9.1
